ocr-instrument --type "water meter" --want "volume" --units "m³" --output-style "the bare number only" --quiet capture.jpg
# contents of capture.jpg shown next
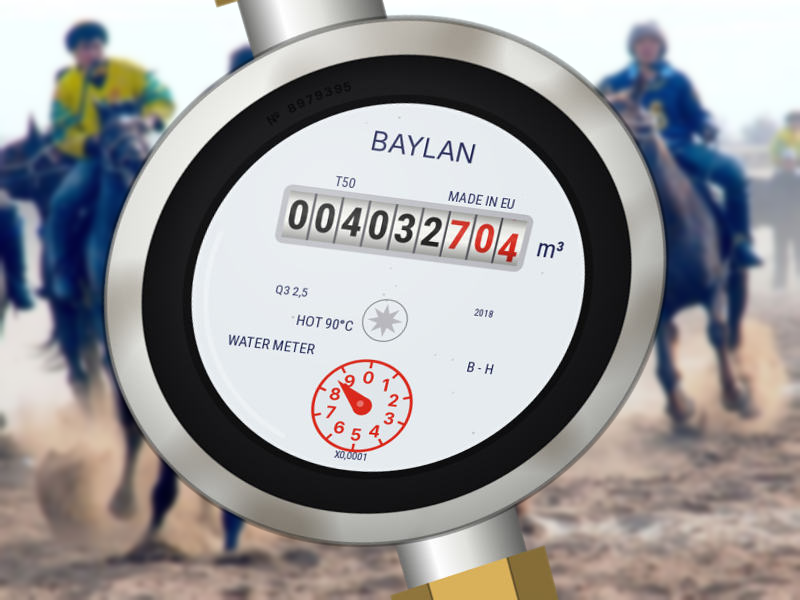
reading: 4032.7038
